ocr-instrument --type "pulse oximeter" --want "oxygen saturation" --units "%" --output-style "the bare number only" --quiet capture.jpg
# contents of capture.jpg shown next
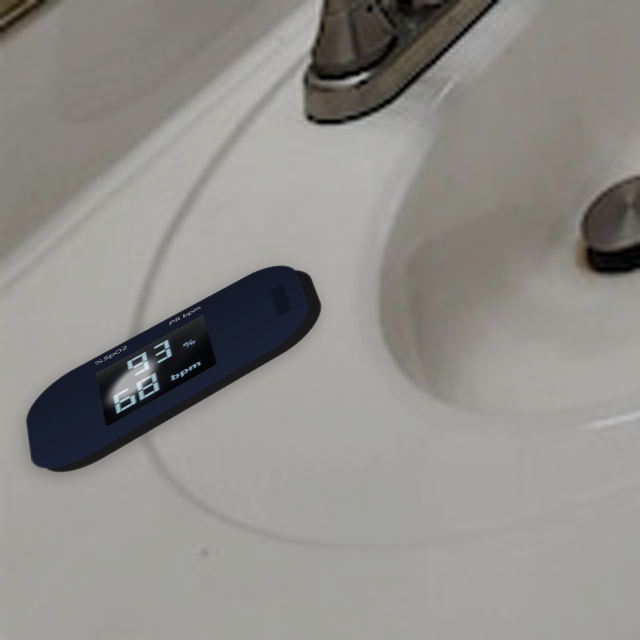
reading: 93
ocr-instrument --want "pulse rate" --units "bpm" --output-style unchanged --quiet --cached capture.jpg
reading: 68
